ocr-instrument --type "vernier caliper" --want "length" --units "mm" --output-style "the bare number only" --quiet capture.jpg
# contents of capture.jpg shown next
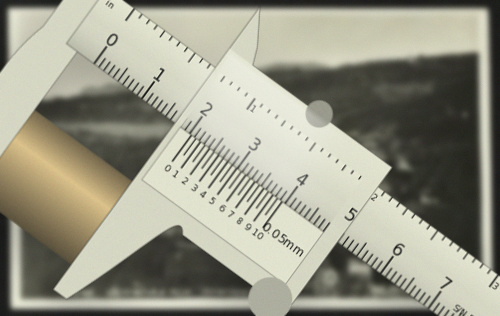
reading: 20.4
